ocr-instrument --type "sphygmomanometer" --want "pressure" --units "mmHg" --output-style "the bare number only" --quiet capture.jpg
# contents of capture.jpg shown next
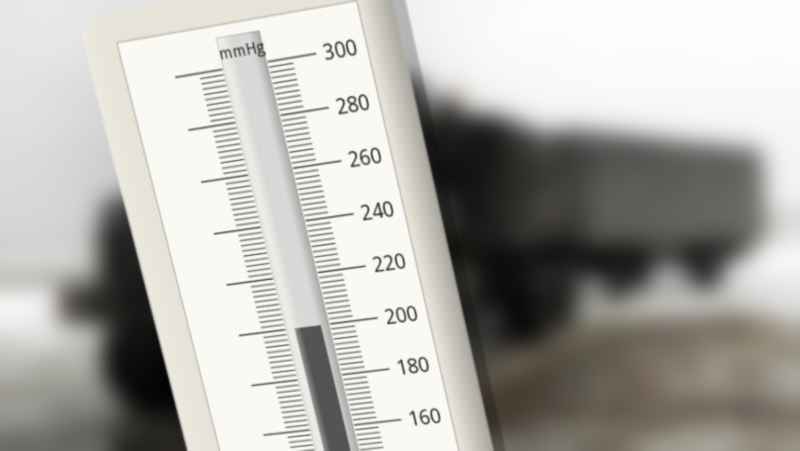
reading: 200
